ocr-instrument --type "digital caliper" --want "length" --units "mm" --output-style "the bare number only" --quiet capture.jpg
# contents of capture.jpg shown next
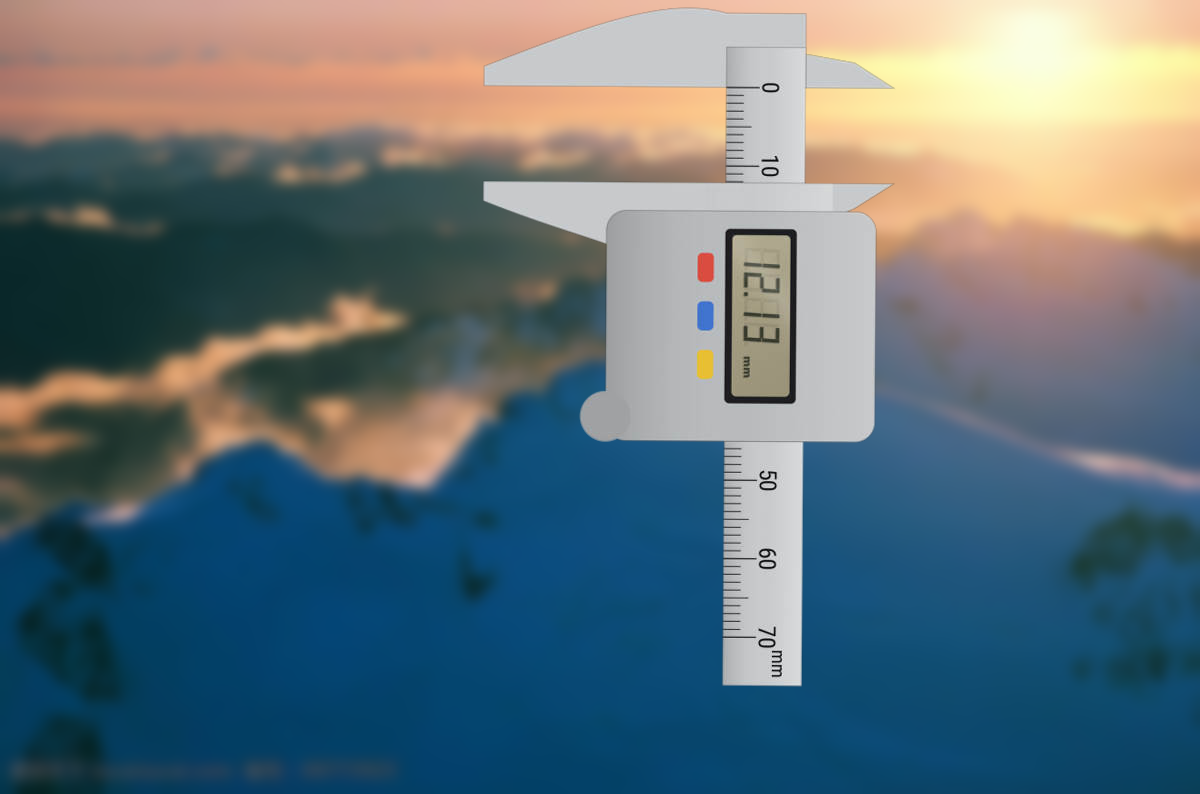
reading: 12.13
